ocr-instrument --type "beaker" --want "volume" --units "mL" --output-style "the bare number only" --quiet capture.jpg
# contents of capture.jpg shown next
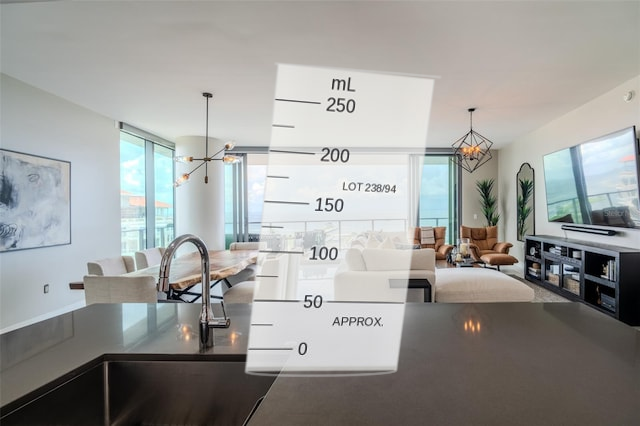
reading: 50
